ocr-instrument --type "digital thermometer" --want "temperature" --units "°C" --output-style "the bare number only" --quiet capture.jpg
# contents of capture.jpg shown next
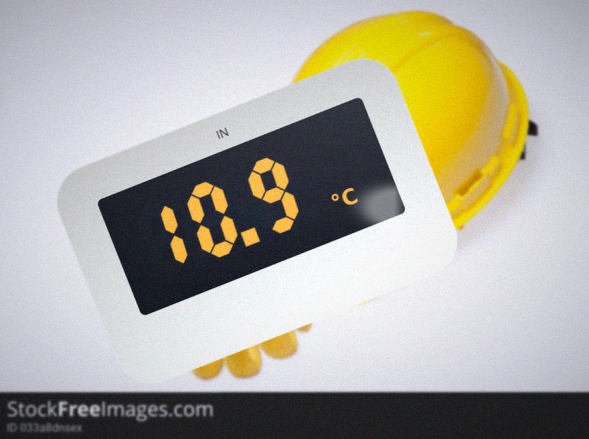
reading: 10.9
